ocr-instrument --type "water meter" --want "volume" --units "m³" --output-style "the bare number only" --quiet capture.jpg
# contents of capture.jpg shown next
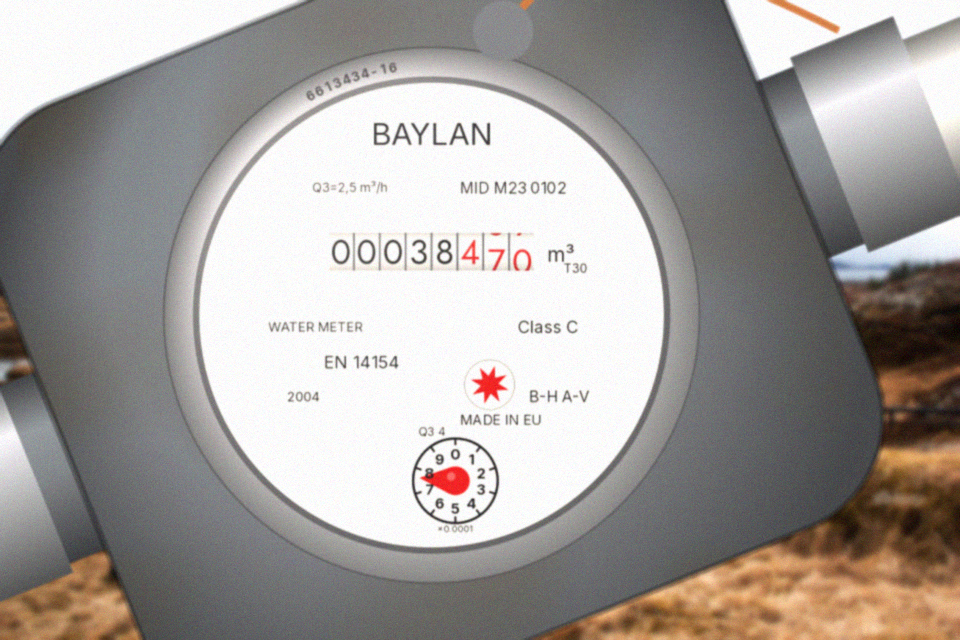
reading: 38.4697
